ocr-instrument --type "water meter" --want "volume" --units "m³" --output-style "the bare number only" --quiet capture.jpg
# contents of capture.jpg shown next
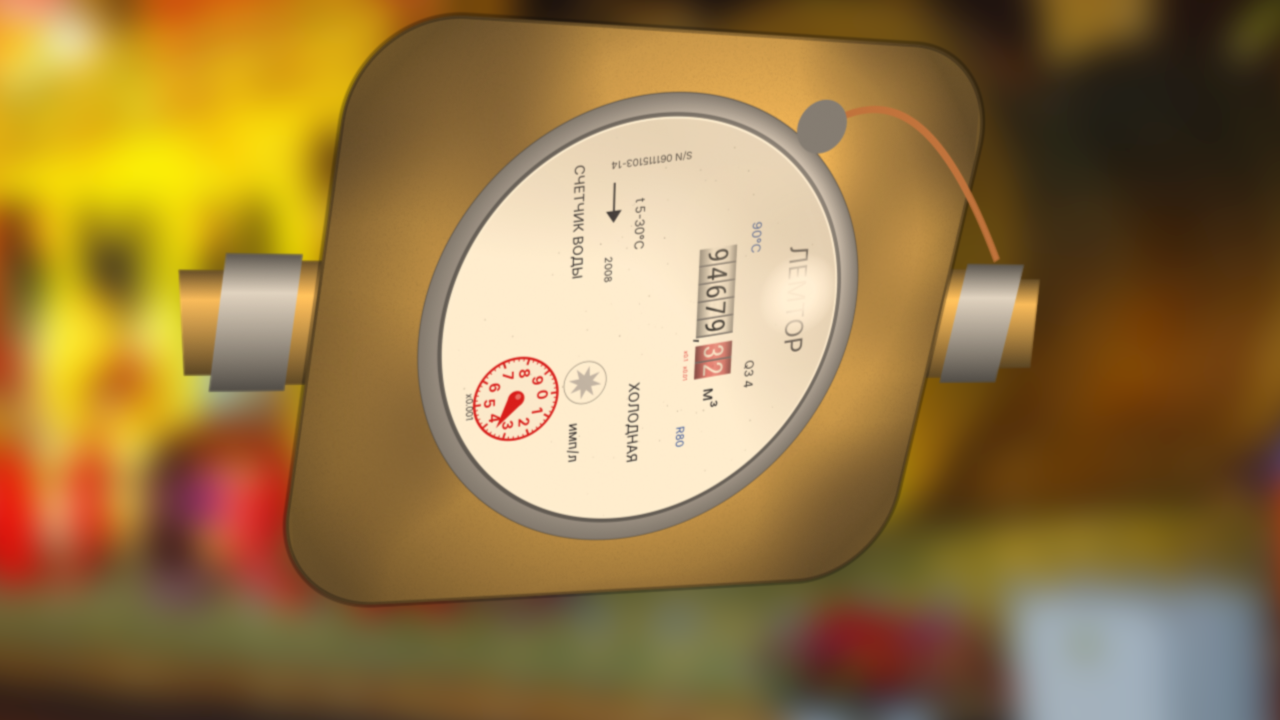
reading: 94679.323
